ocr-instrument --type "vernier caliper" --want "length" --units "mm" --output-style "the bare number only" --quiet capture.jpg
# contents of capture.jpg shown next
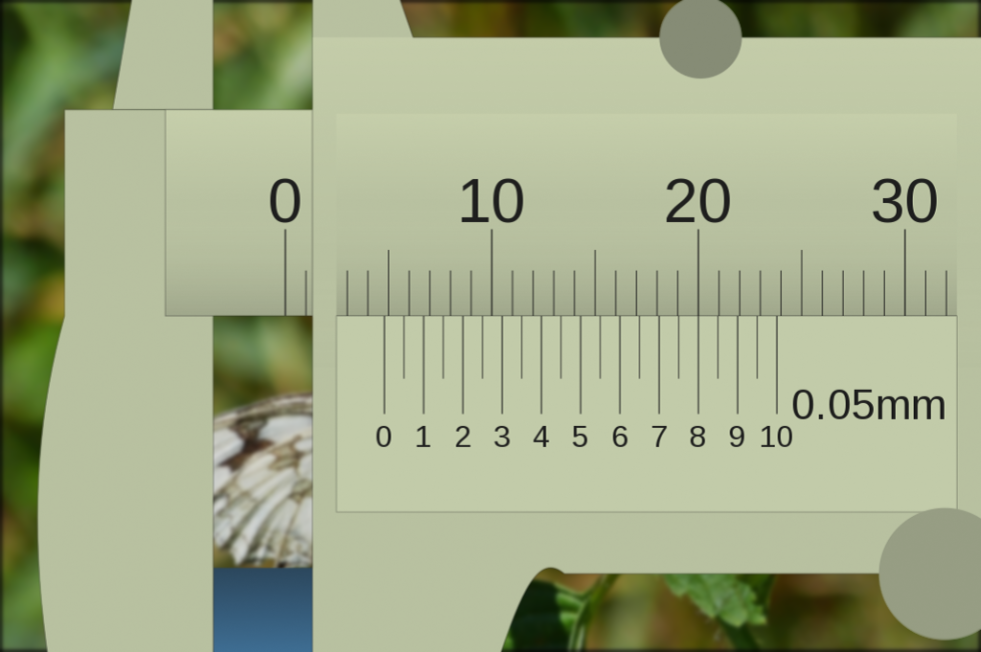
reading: 4.8
